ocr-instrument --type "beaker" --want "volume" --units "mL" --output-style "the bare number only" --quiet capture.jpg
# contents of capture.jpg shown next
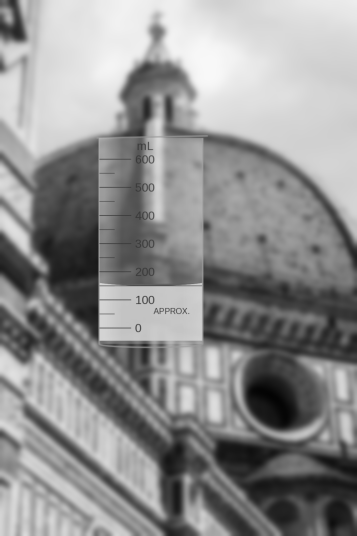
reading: 150
